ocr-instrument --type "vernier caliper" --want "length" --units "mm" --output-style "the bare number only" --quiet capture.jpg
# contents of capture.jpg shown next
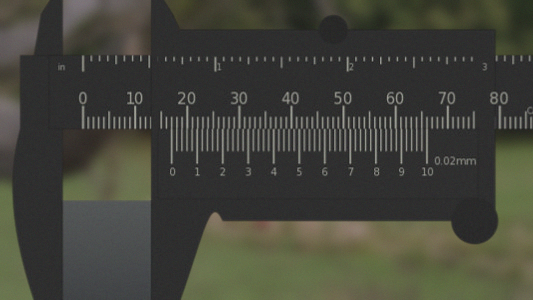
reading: 17.0
